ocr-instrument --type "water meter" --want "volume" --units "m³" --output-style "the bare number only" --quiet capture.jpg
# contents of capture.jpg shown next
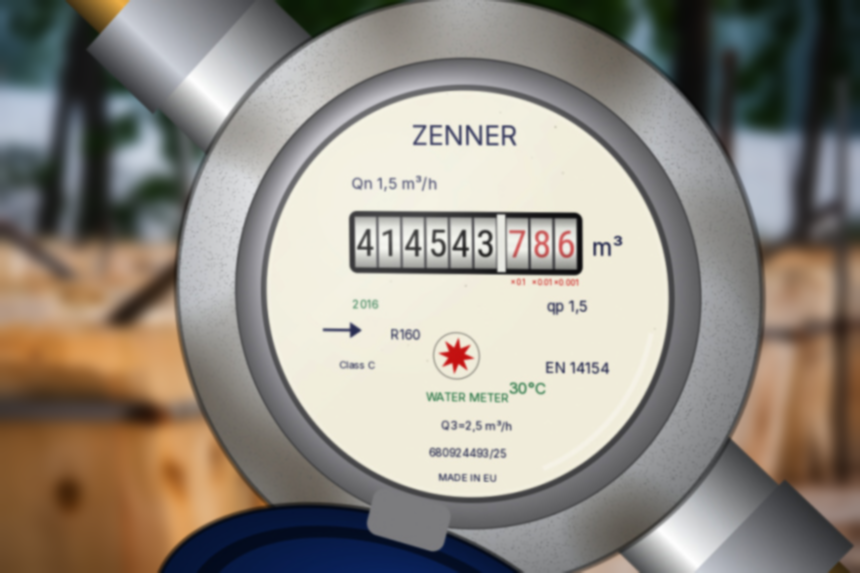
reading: 414543.786
